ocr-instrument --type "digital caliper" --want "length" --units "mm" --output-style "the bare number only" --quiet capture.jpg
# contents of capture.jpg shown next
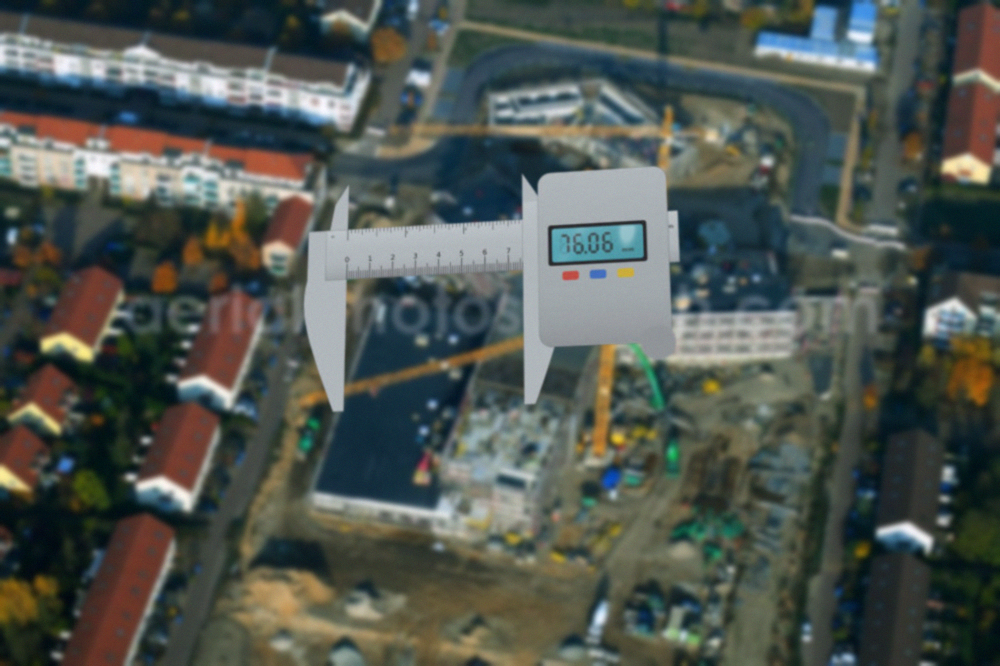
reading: 76.06
